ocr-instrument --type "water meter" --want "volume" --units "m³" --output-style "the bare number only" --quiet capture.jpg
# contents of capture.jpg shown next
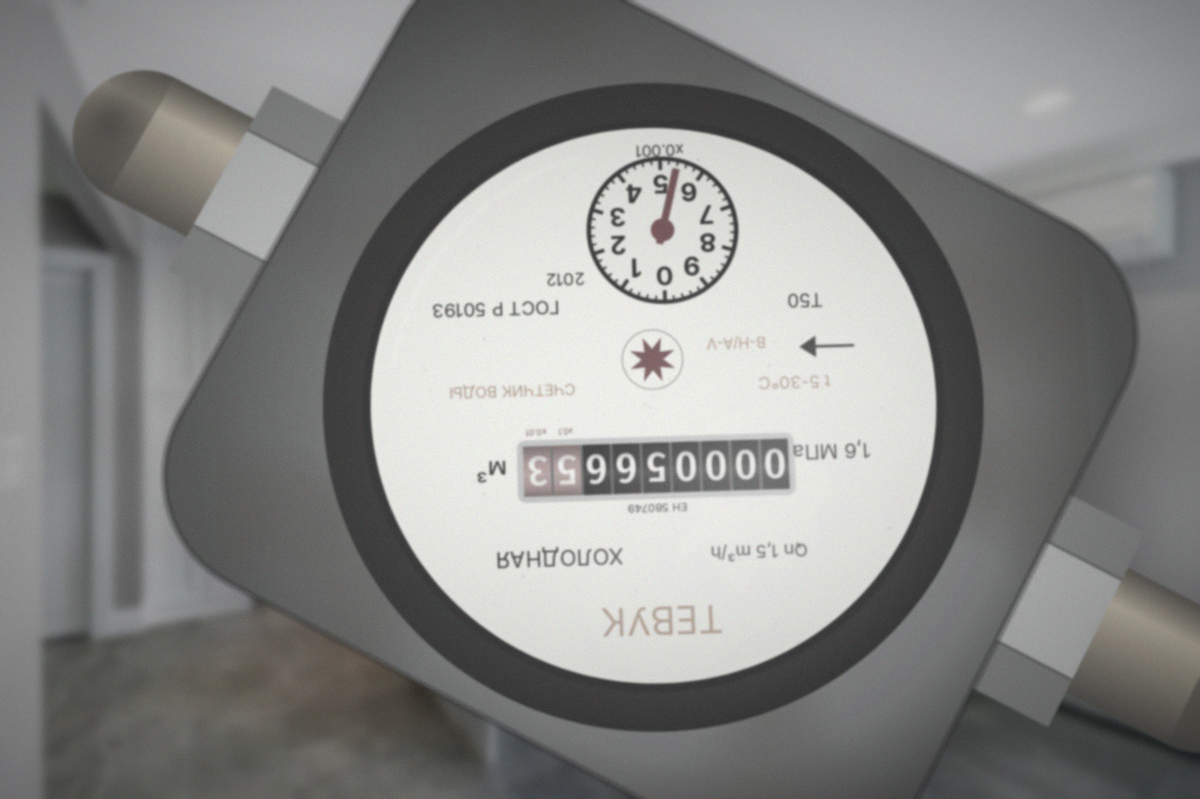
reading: 566.535
